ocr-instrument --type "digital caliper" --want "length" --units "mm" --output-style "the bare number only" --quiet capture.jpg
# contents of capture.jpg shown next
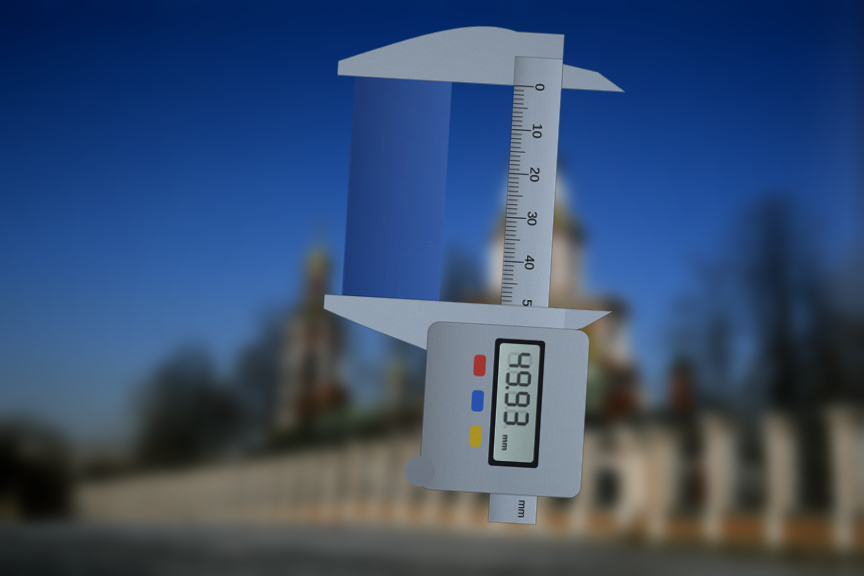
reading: 49.93
